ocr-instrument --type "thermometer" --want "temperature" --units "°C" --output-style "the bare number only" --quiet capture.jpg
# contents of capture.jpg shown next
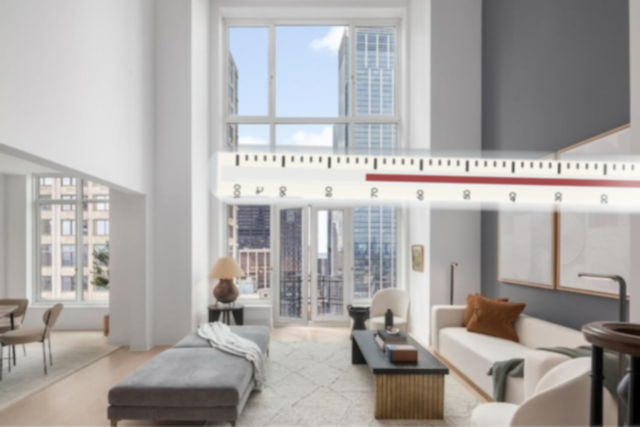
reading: 72
